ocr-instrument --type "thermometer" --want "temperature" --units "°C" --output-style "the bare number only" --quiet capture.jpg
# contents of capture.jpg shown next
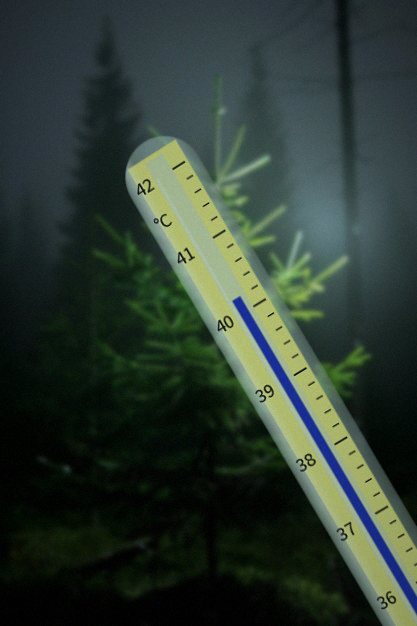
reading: 40.2
